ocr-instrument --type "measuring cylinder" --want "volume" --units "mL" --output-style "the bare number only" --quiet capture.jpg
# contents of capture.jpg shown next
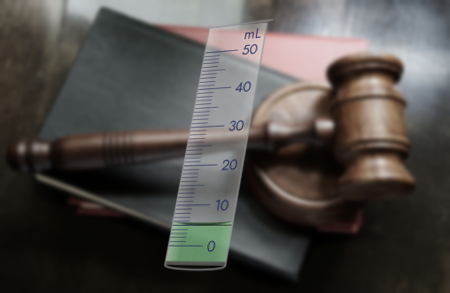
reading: 5
